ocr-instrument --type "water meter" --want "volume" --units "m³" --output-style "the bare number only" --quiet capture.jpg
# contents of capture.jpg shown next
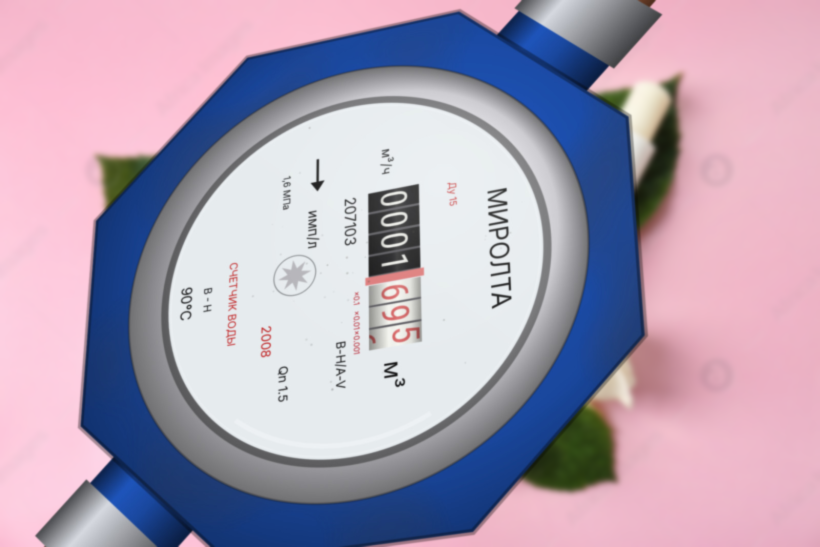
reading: 1.695
